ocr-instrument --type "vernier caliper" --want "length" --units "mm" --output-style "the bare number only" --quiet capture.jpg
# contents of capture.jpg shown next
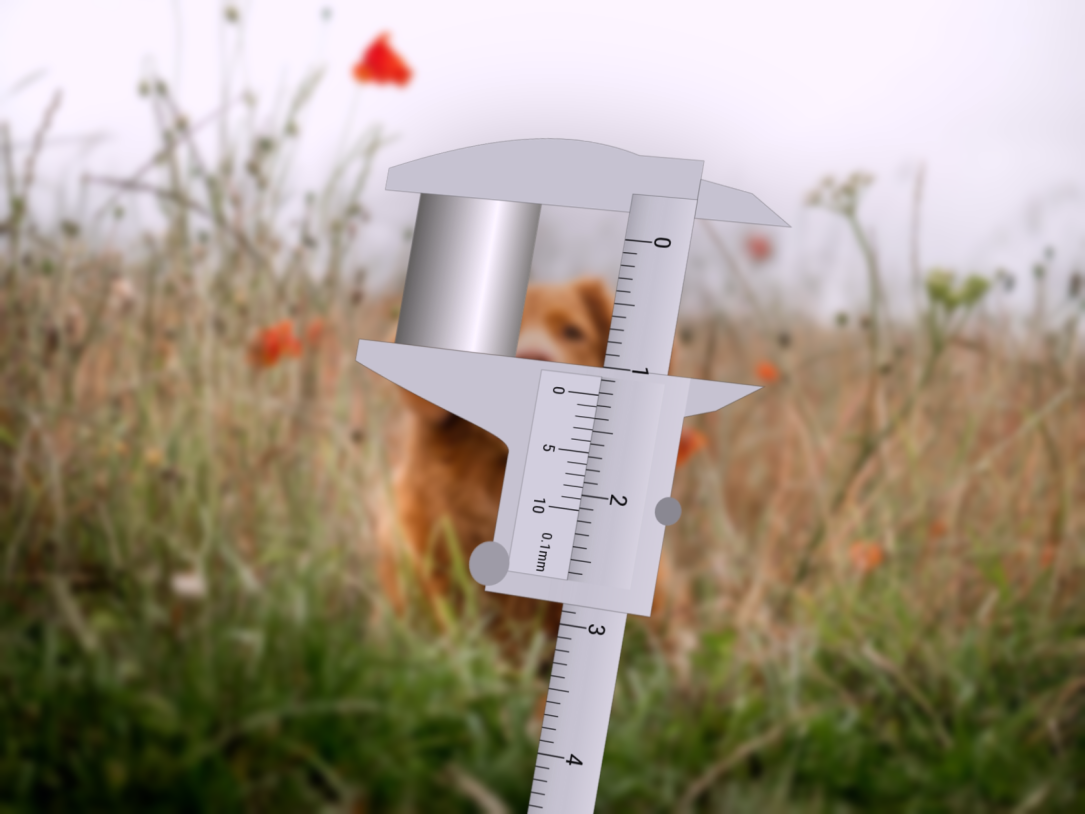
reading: 12.2
